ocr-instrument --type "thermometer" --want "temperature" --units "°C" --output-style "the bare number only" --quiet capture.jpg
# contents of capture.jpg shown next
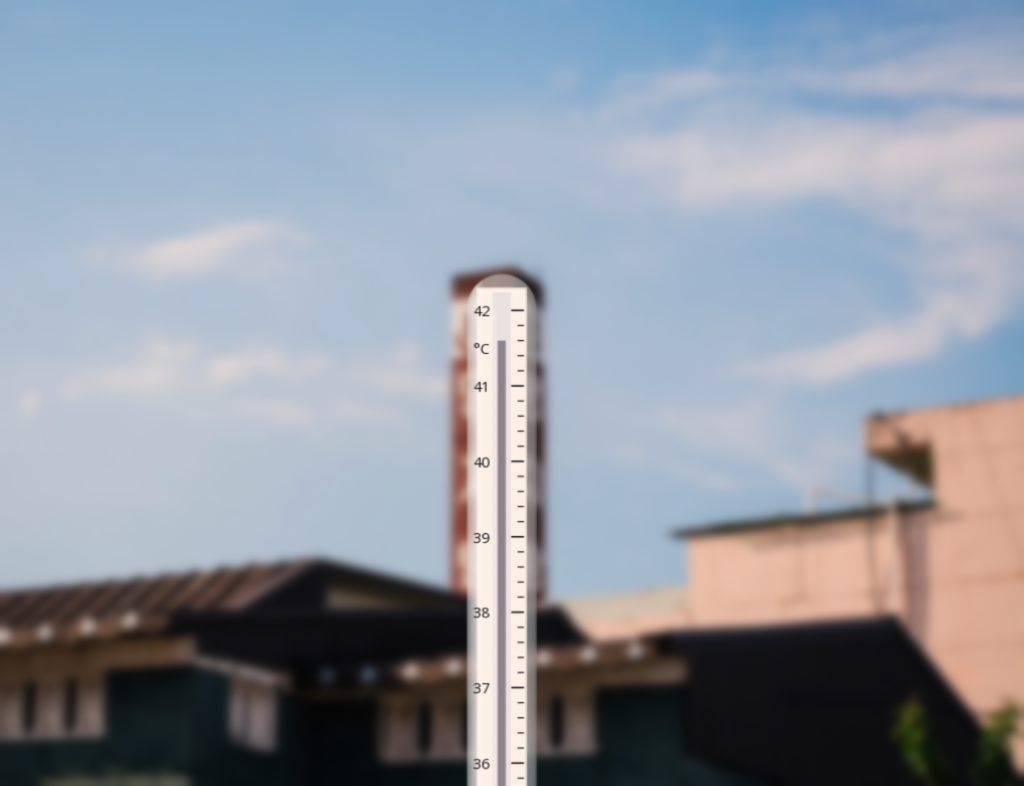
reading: 41.6
